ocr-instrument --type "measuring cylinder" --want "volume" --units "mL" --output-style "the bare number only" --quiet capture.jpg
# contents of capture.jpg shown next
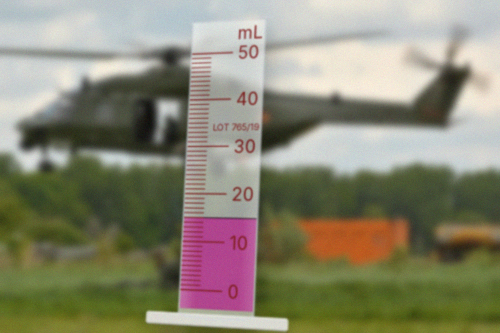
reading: 15
